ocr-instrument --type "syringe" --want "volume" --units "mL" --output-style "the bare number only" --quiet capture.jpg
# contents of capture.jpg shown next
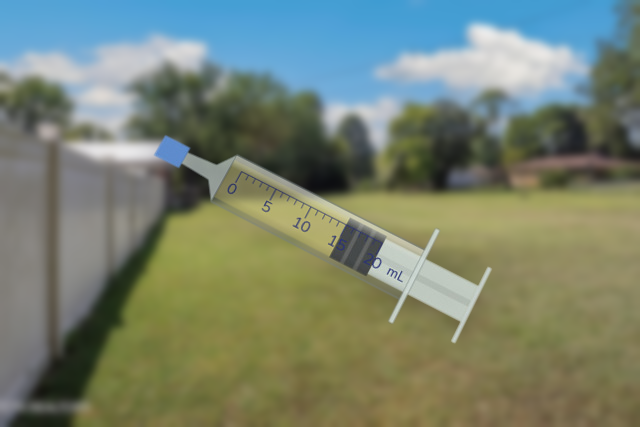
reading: 15
